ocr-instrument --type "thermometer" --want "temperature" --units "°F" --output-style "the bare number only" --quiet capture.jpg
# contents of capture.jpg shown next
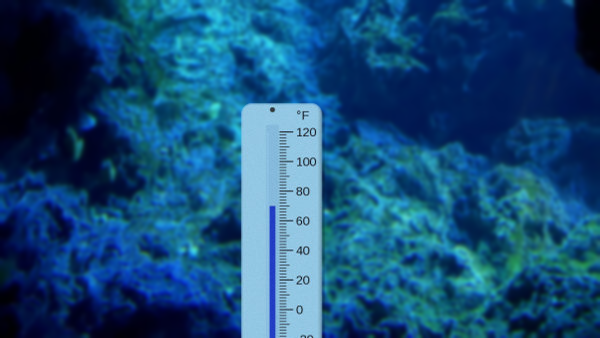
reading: 70
